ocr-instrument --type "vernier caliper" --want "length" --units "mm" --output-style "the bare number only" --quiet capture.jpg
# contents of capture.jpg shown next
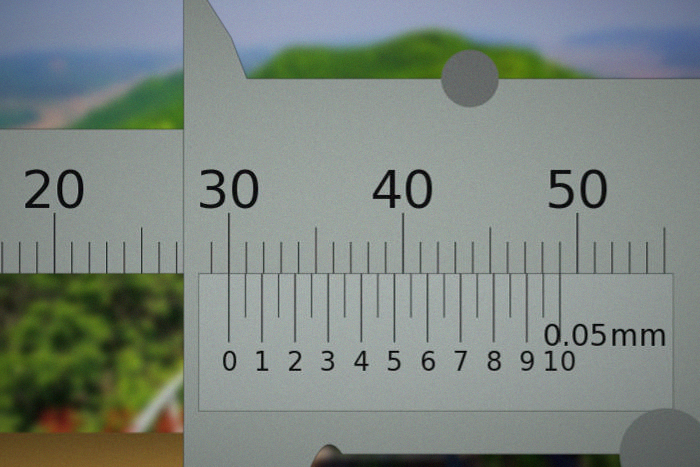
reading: 30.0
